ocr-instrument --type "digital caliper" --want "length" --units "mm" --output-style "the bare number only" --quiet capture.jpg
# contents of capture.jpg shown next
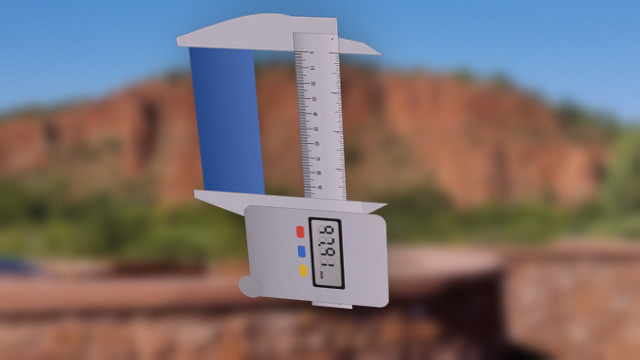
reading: 97.91
